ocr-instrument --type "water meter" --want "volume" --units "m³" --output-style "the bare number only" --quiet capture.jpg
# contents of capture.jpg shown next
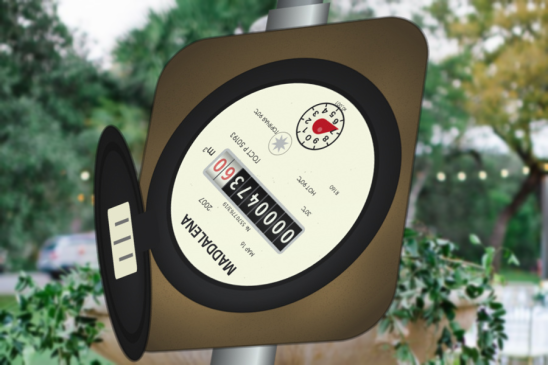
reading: 473.606
